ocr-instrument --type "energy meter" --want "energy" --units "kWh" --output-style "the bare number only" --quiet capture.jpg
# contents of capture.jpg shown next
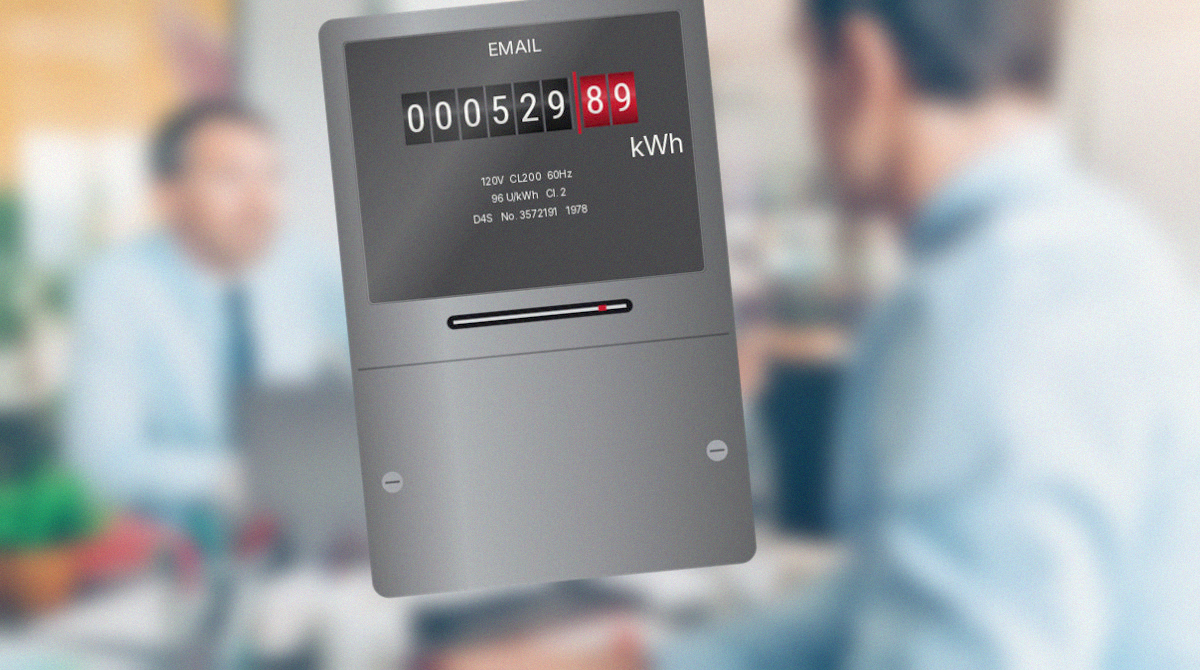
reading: 529.89
